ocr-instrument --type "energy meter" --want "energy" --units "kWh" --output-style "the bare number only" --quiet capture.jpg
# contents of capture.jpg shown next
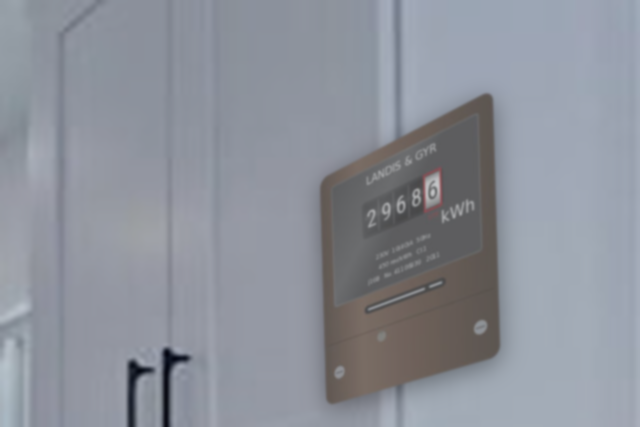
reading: 2968.6
